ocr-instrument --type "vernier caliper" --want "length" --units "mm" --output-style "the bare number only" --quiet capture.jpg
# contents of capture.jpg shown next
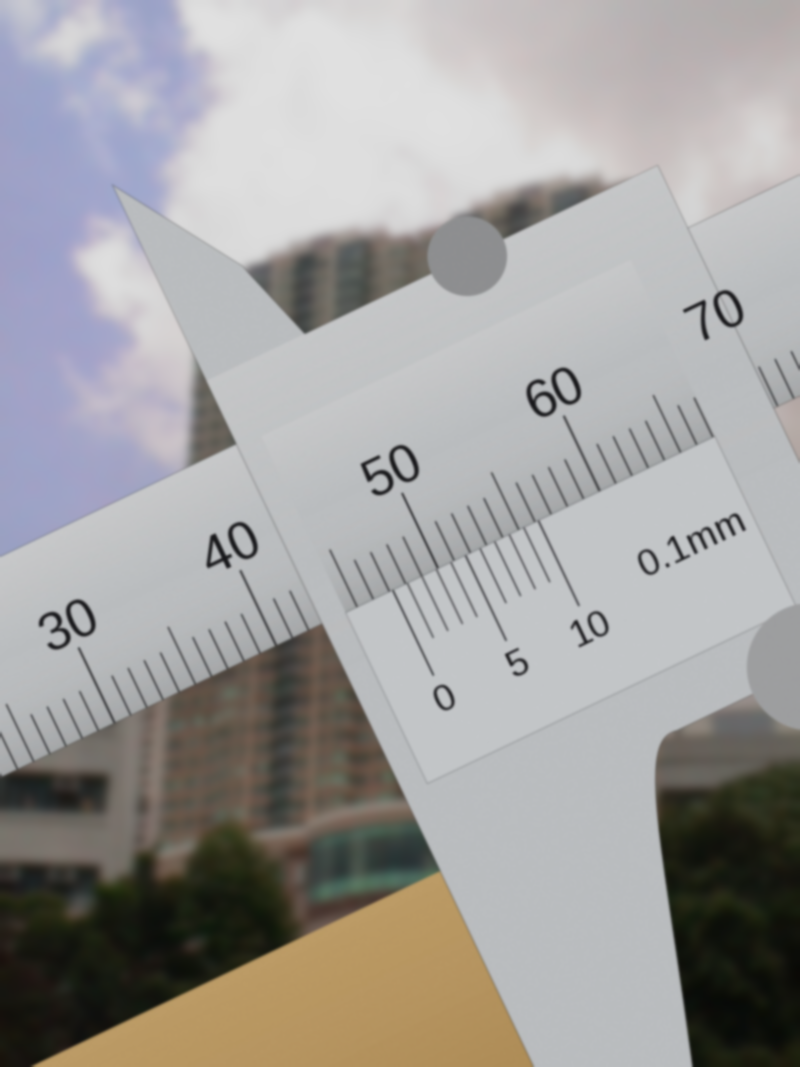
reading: 47.2
